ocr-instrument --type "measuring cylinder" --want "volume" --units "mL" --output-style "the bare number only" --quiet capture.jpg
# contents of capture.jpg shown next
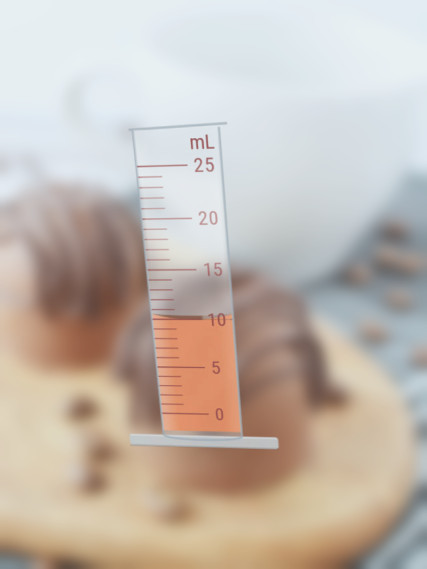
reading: 10
